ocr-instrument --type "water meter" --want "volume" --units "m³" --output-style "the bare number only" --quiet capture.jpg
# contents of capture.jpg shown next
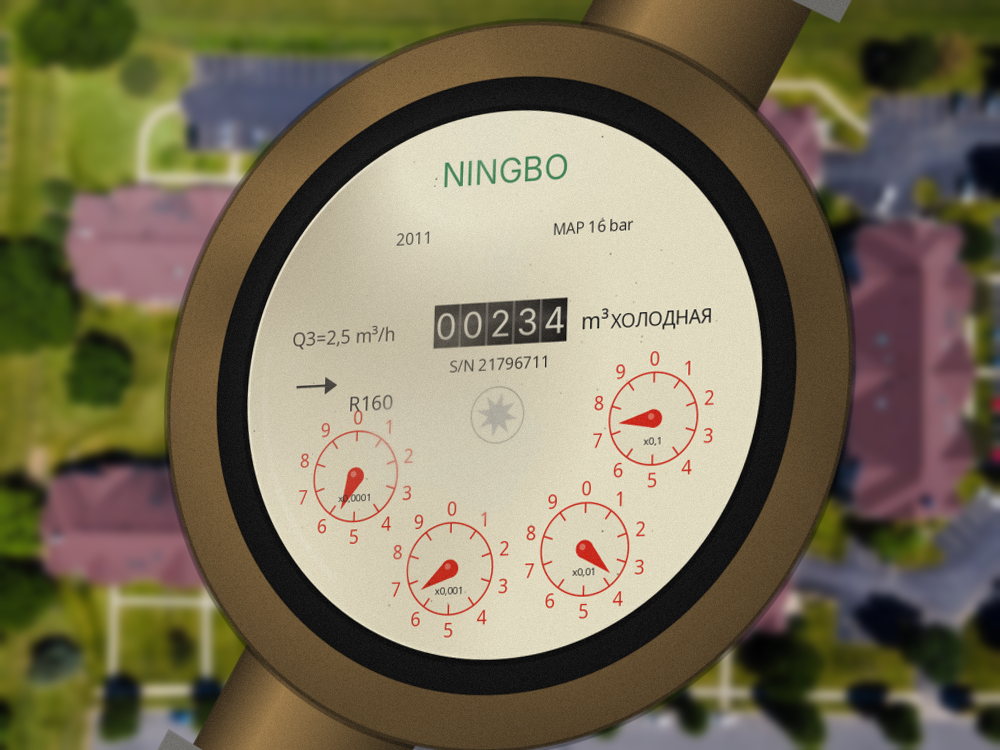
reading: 234.7365
